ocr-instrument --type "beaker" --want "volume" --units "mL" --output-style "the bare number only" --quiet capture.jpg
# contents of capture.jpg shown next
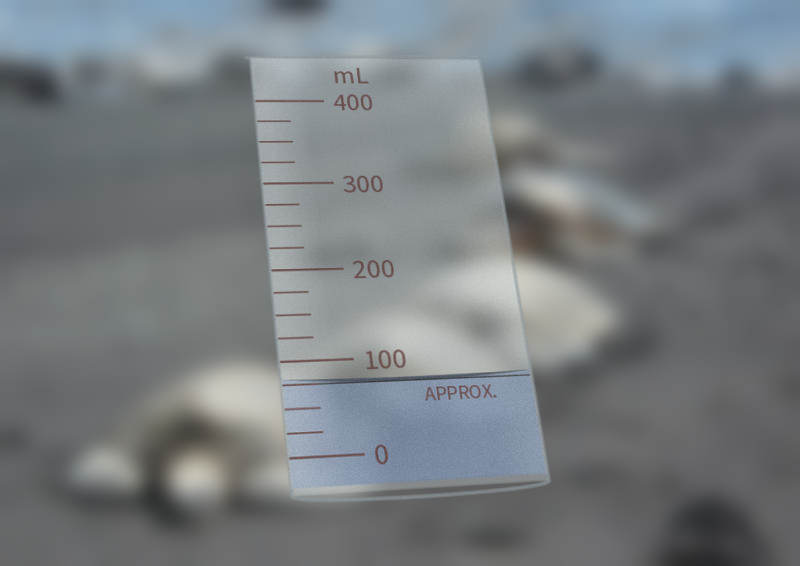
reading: 75
